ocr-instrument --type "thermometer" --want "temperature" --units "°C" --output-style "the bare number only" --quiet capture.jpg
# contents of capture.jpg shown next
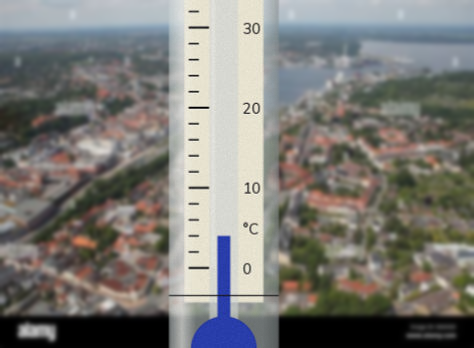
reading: 4
